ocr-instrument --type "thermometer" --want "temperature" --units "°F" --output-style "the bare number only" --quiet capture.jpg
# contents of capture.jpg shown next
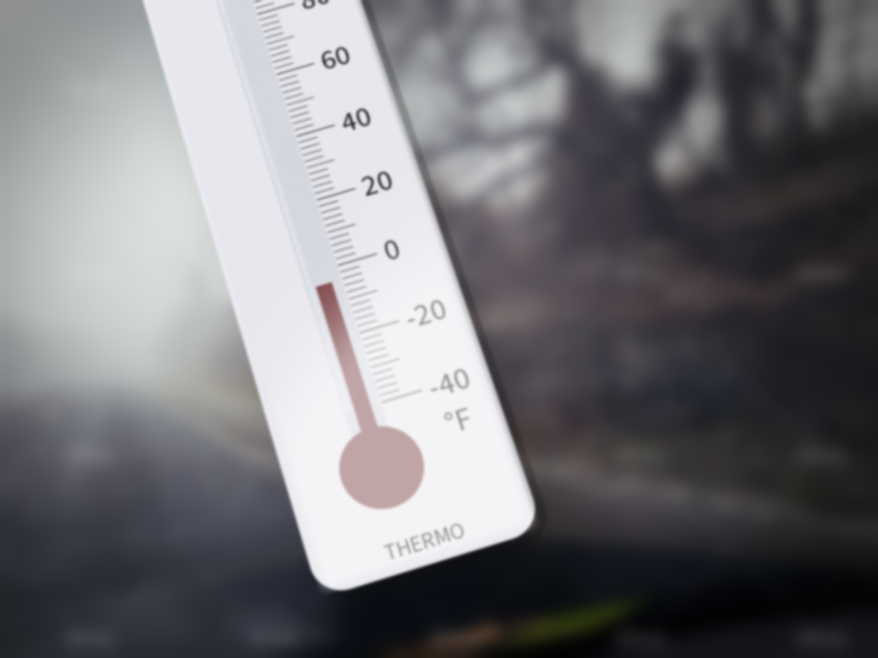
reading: -4
